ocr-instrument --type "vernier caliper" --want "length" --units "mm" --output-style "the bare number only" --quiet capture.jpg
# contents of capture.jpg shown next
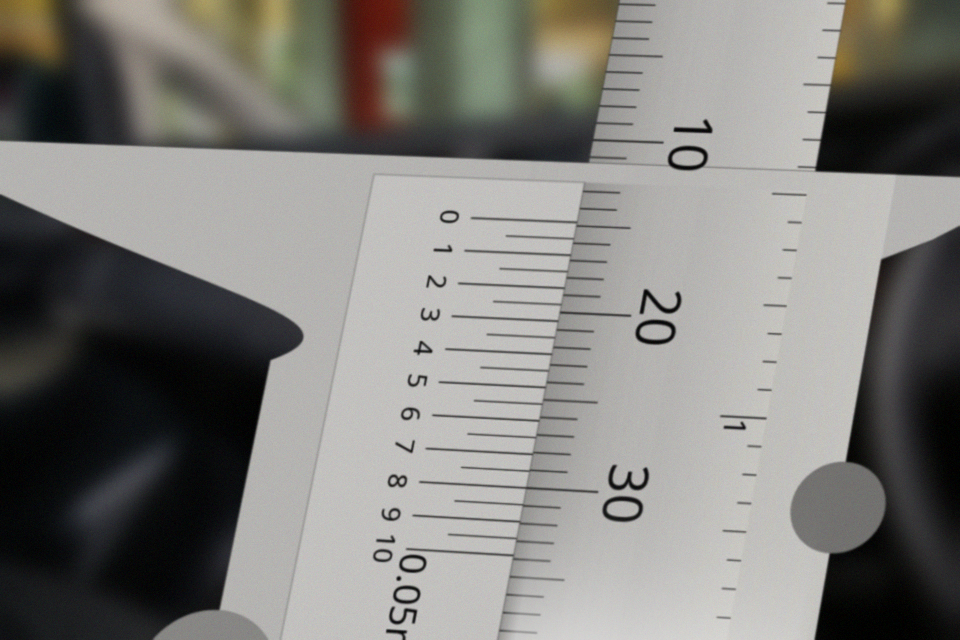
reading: 14.8
